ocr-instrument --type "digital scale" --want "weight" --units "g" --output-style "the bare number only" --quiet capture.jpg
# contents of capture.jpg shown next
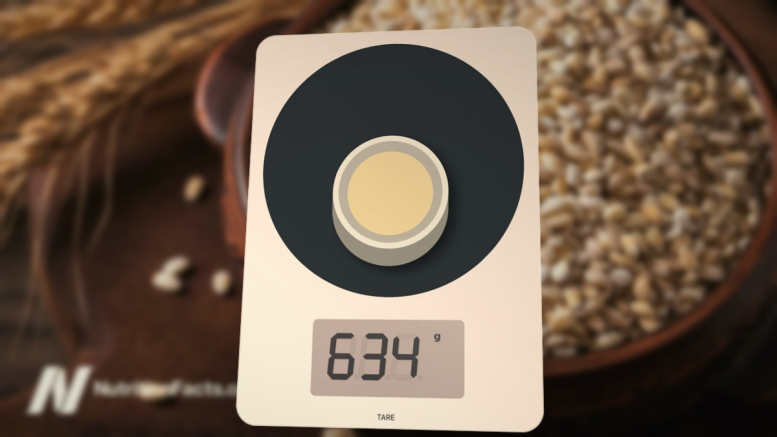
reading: 634
